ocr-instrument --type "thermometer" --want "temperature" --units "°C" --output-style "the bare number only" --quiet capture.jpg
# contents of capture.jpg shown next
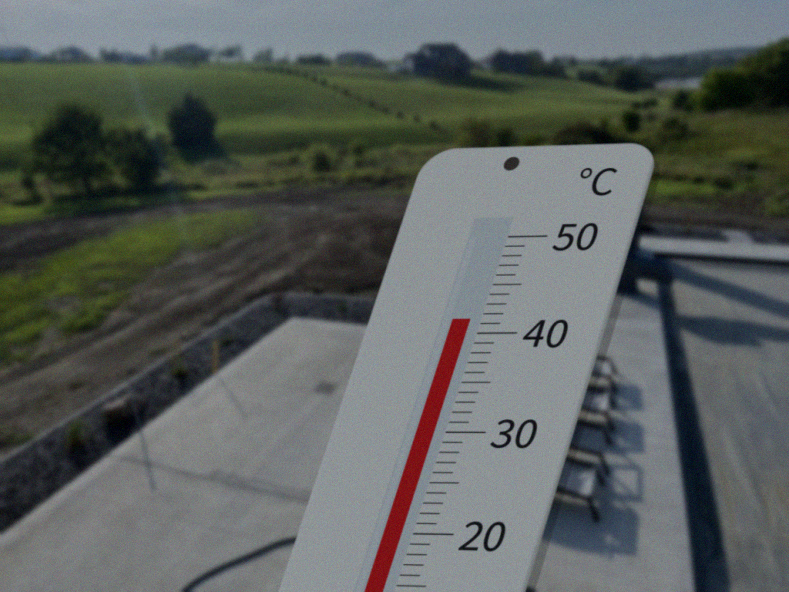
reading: 41.5
